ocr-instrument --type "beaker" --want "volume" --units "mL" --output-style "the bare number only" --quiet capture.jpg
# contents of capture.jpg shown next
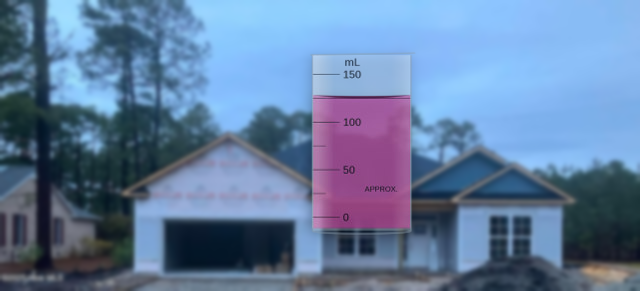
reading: 125
